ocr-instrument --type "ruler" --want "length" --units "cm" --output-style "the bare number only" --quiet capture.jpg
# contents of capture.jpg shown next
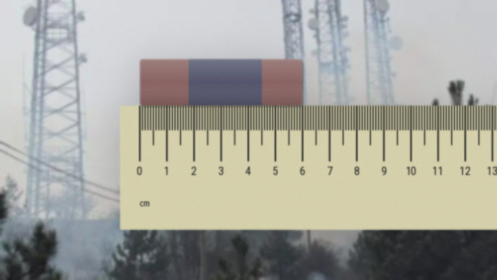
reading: 6
